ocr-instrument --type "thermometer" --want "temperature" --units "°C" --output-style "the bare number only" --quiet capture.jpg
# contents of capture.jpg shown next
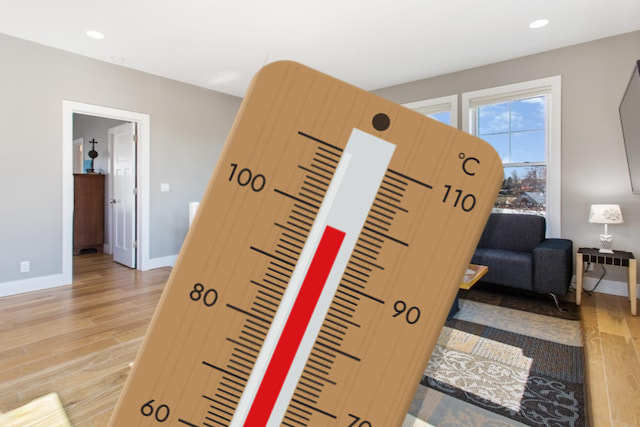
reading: 98
